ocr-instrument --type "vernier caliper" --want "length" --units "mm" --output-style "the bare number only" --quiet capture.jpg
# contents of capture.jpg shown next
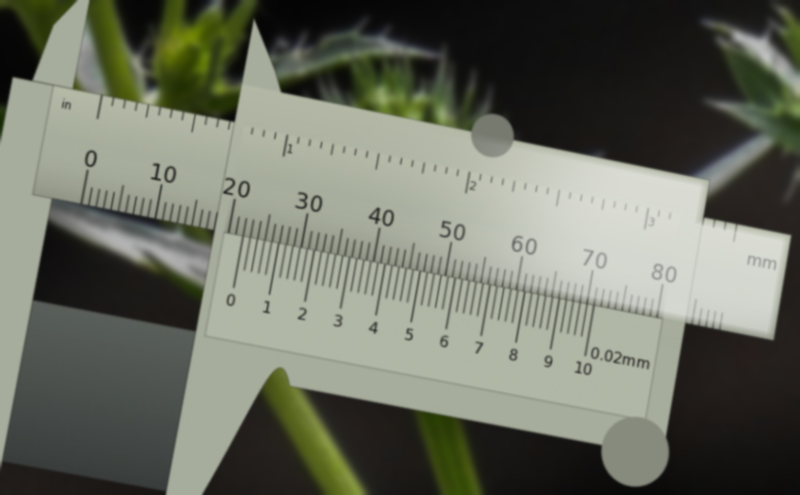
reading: 22.0
